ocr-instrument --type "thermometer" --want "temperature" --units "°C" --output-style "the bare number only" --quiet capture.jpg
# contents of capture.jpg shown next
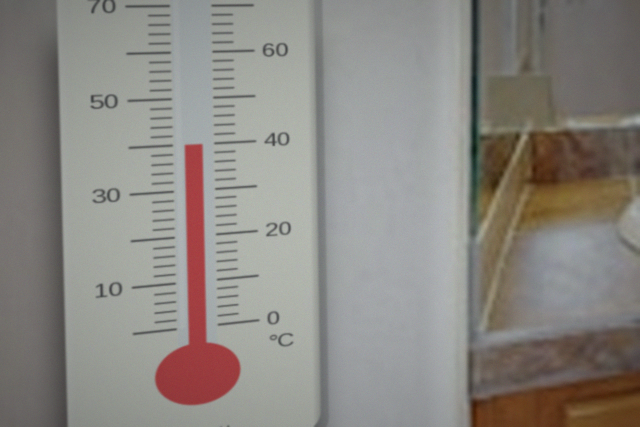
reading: 40
